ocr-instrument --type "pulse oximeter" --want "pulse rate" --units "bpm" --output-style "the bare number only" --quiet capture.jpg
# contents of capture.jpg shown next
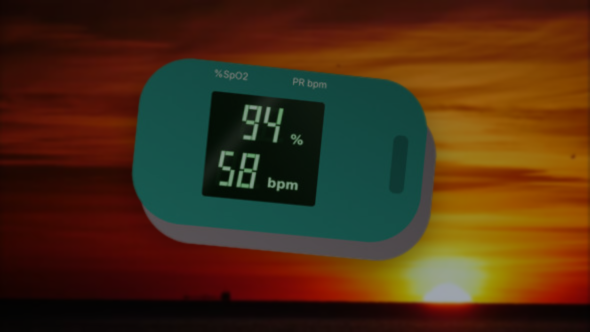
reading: 58
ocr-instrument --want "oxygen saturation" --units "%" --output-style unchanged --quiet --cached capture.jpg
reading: 94
